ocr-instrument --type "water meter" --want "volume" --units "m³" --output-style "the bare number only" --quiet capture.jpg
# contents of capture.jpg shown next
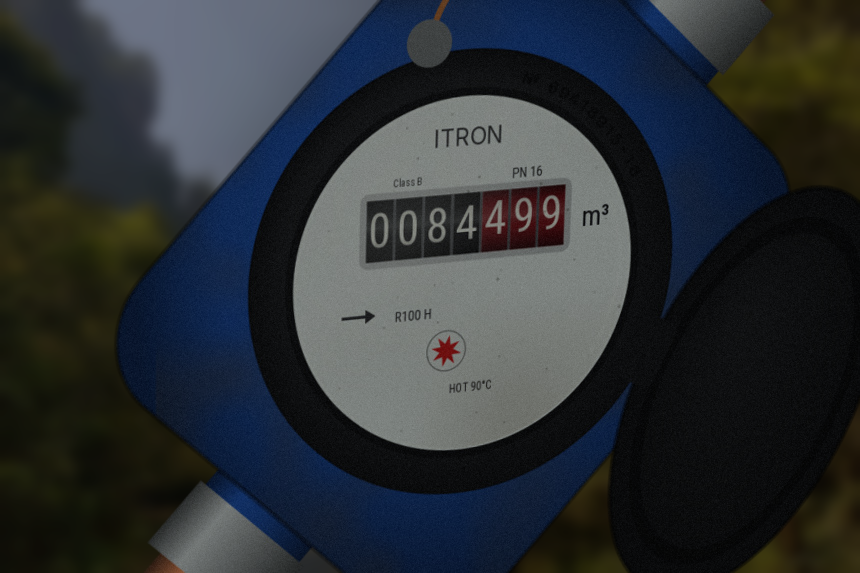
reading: 84.499
